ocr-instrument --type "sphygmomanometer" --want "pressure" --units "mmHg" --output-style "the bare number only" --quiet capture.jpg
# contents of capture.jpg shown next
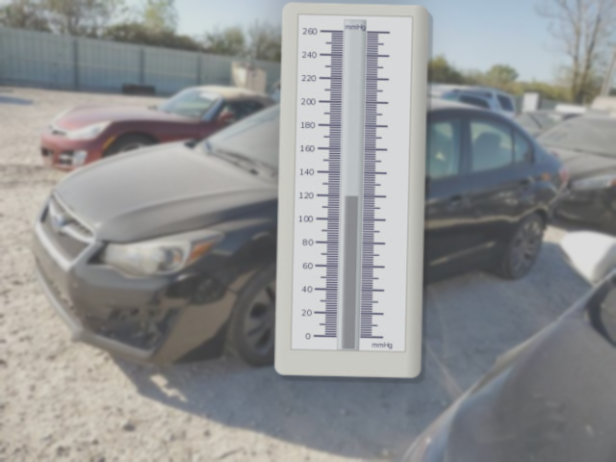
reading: 120
